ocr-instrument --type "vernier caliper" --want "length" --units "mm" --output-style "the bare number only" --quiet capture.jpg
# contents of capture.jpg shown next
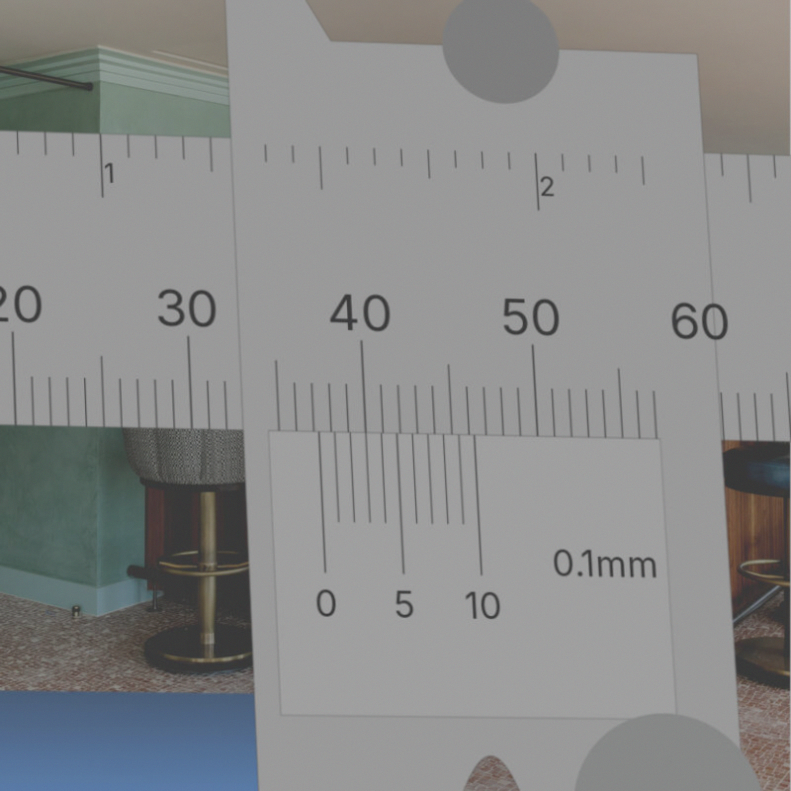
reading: 37.3
